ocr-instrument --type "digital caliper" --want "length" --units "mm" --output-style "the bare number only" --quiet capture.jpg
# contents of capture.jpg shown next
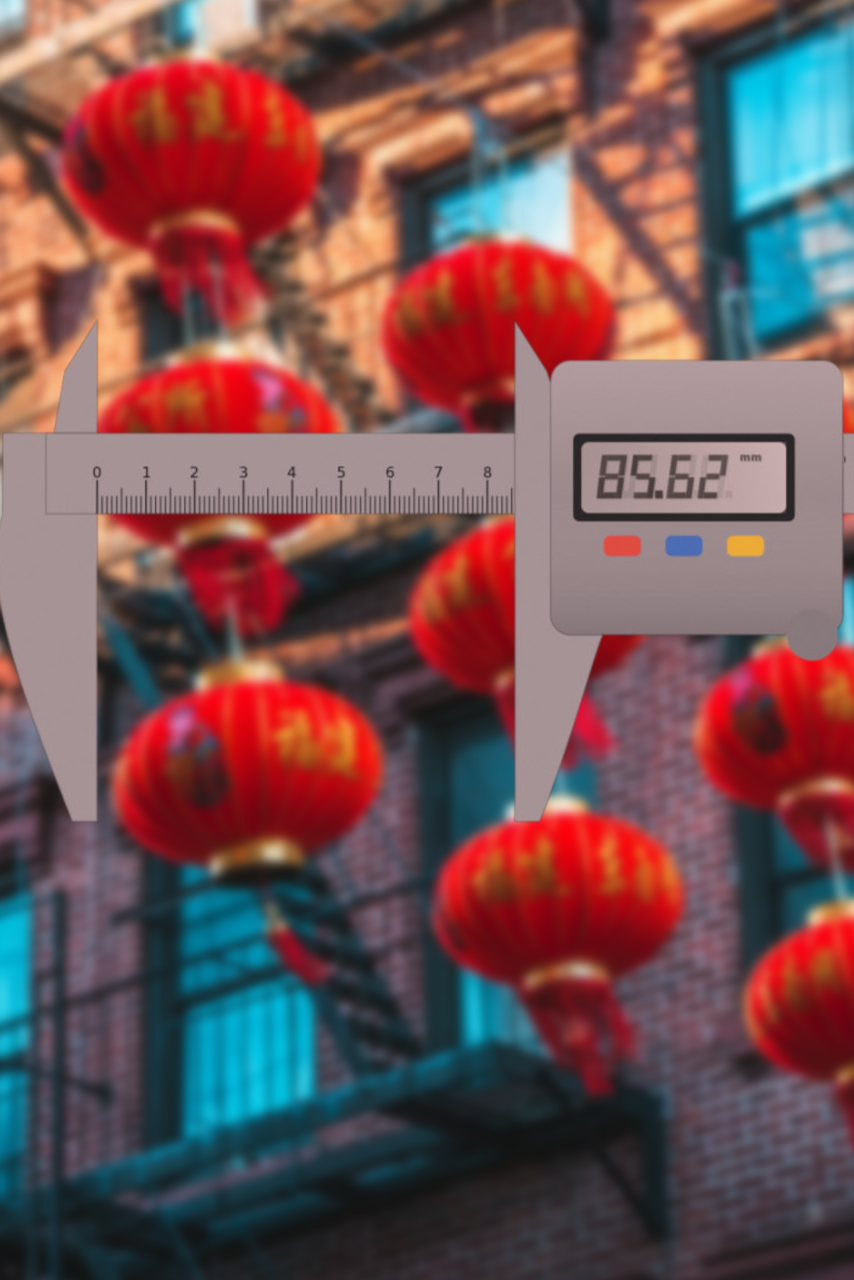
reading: 85.62
